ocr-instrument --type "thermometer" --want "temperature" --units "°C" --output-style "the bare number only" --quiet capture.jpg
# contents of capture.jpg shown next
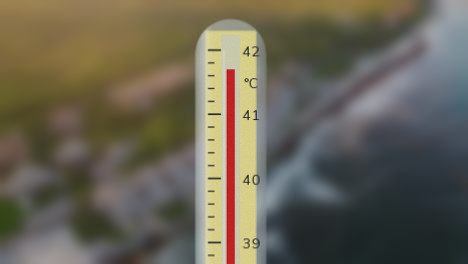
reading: 41.7
